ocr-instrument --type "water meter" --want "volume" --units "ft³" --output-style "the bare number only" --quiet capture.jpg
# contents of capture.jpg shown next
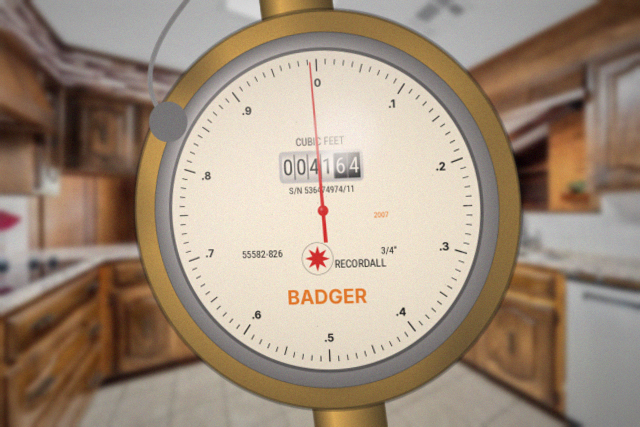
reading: 4163.99
